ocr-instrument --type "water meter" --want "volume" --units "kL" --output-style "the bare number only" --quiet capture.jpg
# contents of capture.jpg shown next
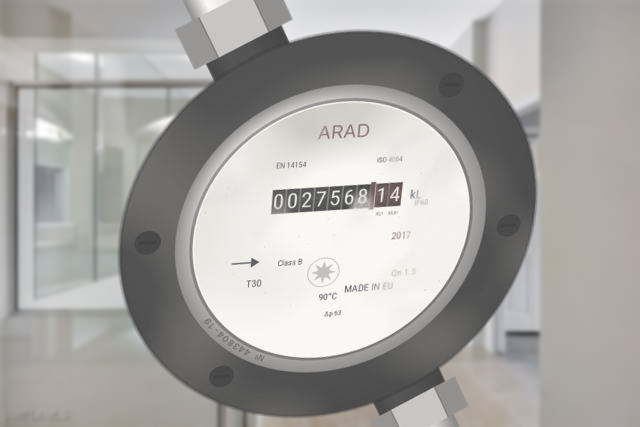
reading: 27568.14
